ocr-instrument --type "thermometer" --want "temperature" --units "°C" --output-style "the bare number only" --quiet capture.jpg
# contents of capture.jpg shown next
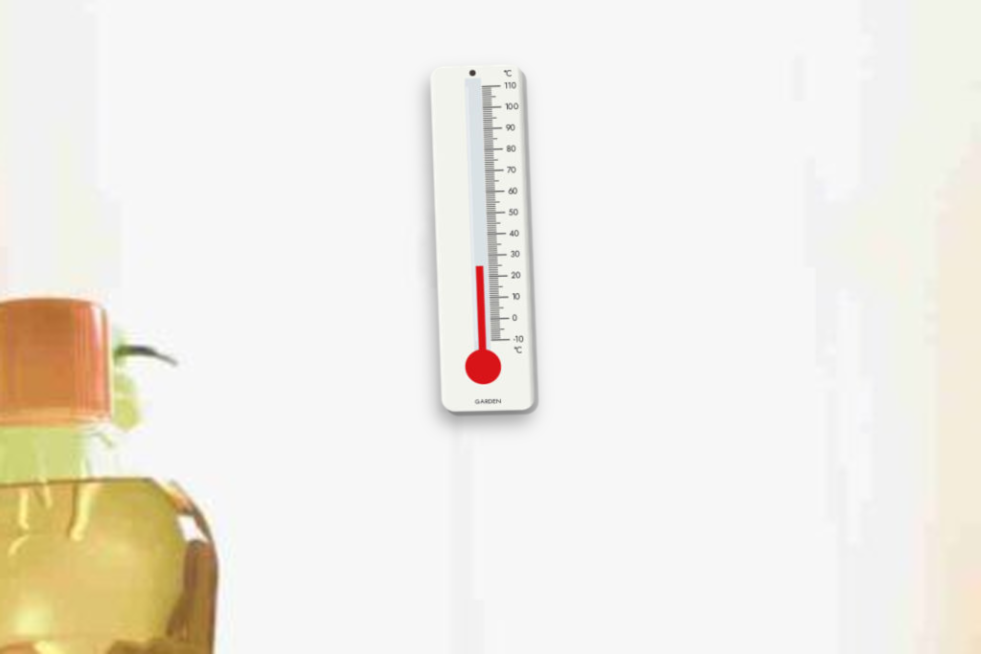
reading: 25
